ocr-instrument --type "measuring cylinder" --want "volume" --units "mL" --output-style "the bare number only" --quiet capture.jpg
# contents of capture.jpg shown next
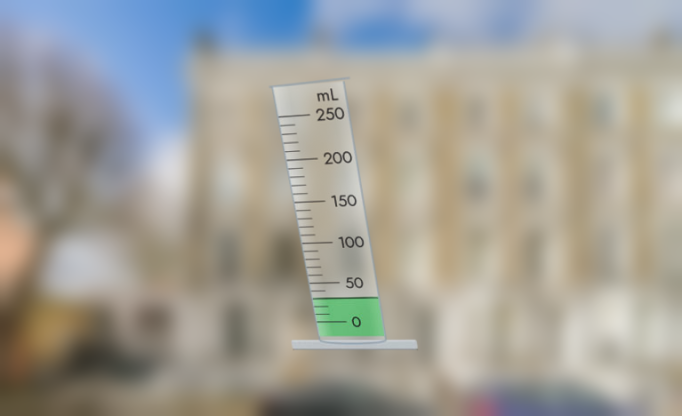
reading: 30
